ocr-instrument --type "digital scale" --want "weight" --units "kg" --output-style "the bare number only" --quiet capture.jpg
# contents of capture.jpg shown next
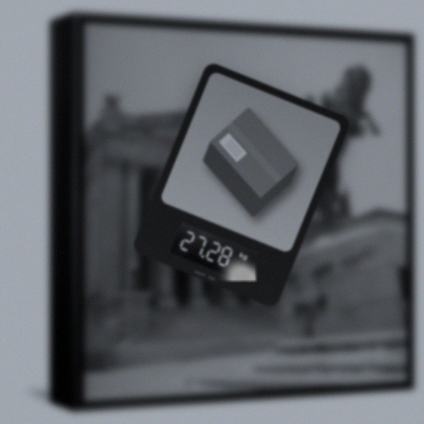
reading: 27.28
